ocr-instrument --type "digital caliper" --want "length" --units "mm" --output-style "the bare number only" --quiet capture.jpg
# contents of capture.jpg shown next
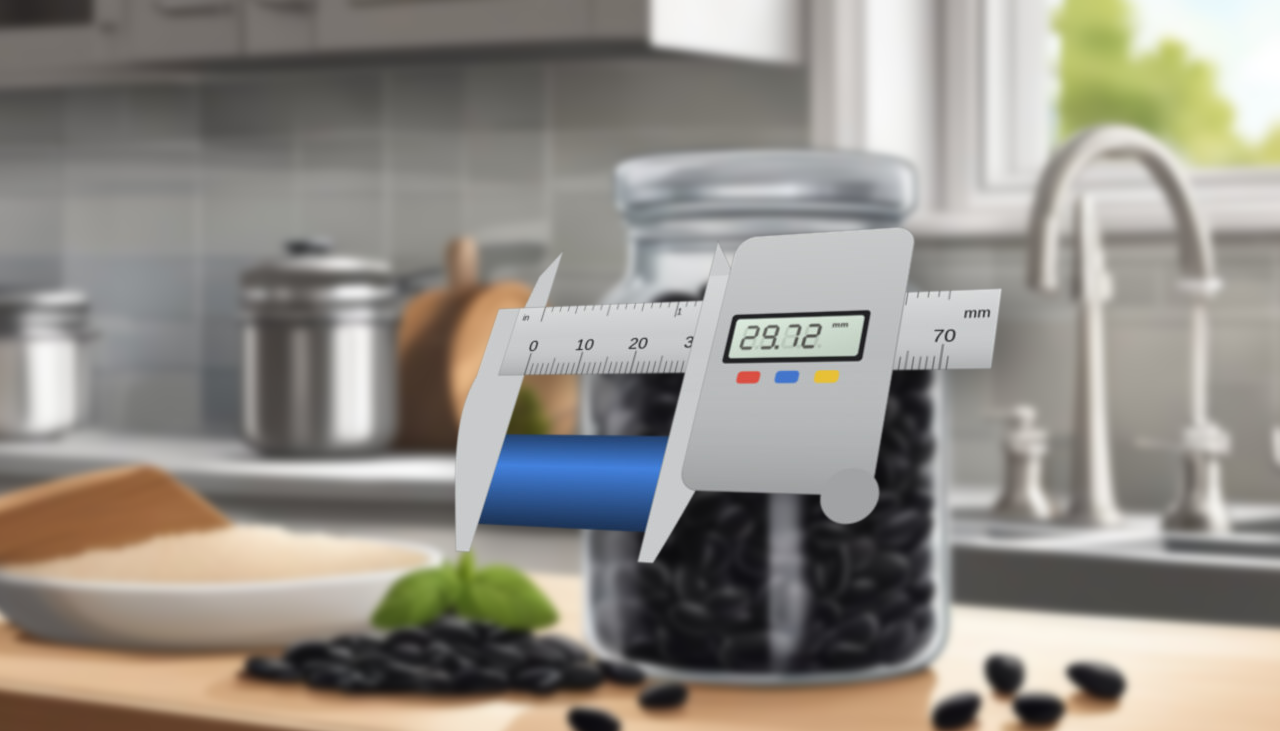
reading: 29.72
